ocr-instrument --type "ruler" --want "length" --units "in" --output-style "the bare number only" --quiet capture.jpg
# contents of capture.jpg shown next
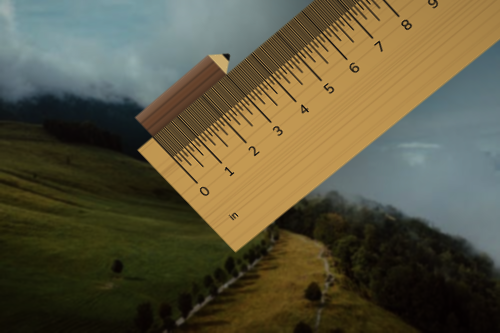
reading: 3.5
